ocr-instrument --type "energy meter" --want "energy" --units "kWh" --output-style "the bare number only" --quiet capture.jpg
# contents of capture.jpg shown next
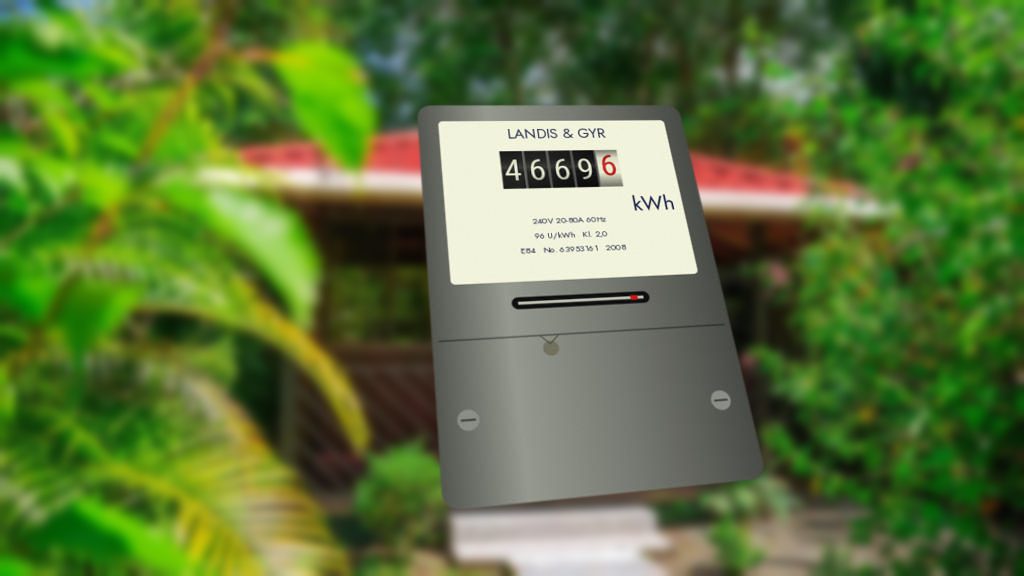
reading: 4669.6
